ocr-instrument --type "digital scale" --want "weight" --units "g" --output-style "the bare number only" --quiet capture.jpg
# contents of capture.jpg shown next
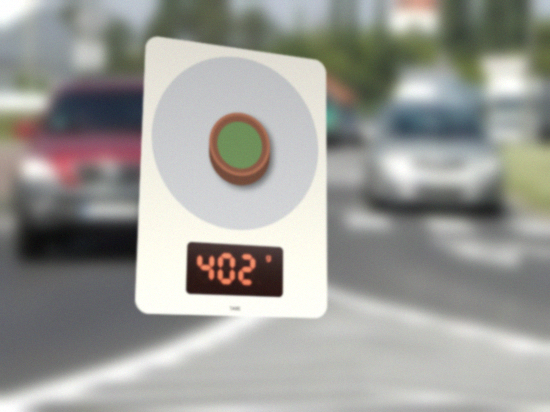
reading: 402
